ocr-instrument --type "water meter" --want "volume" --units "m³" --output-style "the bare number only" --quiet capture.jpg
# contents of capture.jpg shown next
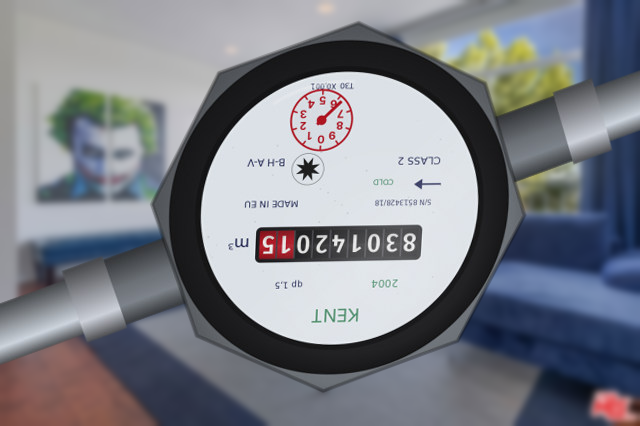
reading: 8301420.156
